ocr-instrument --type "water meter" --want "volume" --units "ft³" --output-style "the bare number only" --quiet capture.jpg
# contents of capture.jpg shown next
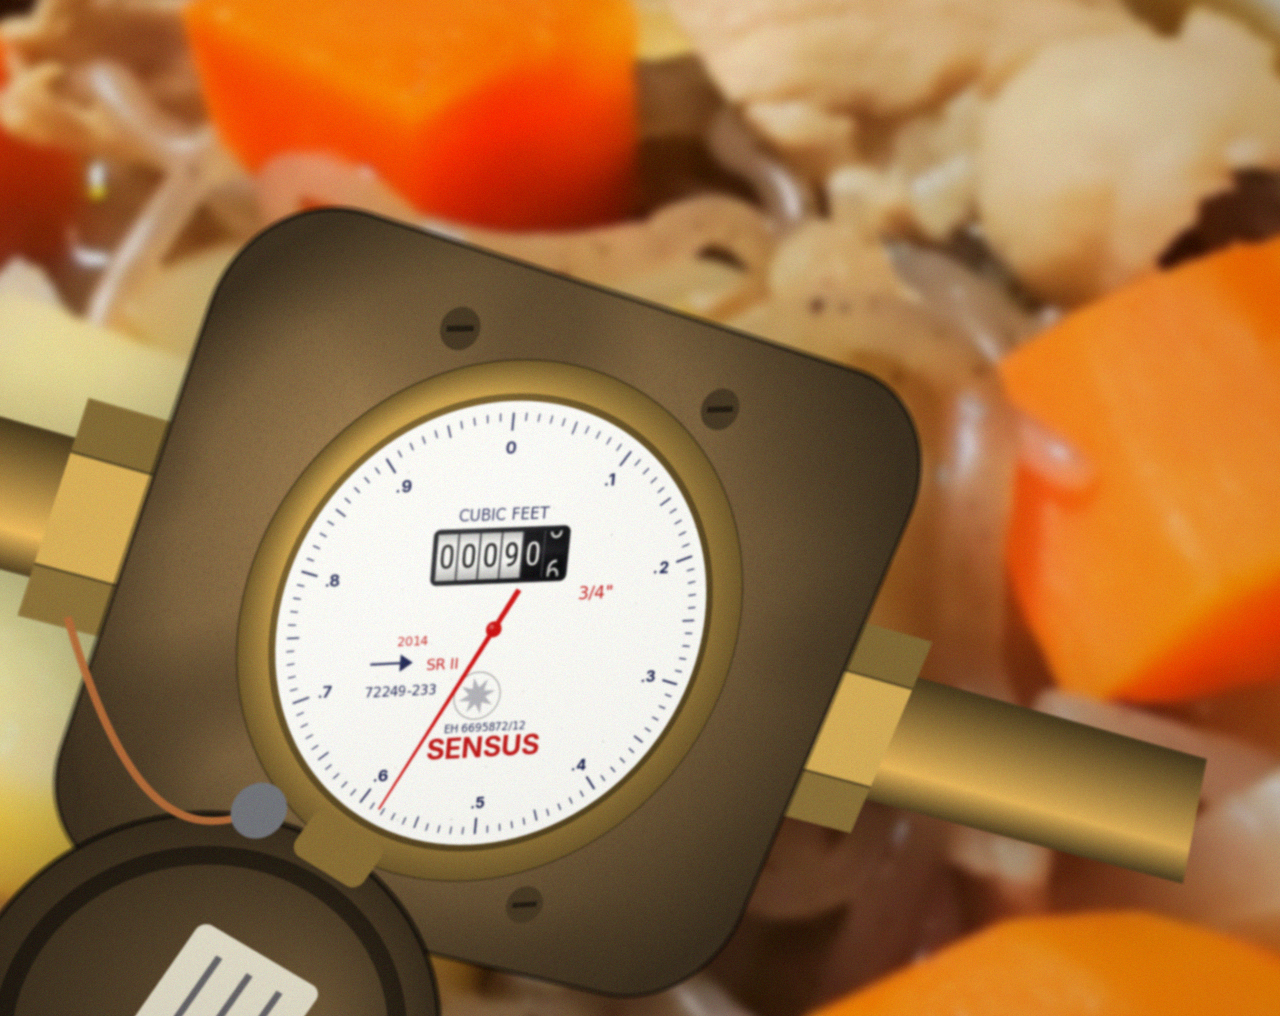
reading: 905.58
